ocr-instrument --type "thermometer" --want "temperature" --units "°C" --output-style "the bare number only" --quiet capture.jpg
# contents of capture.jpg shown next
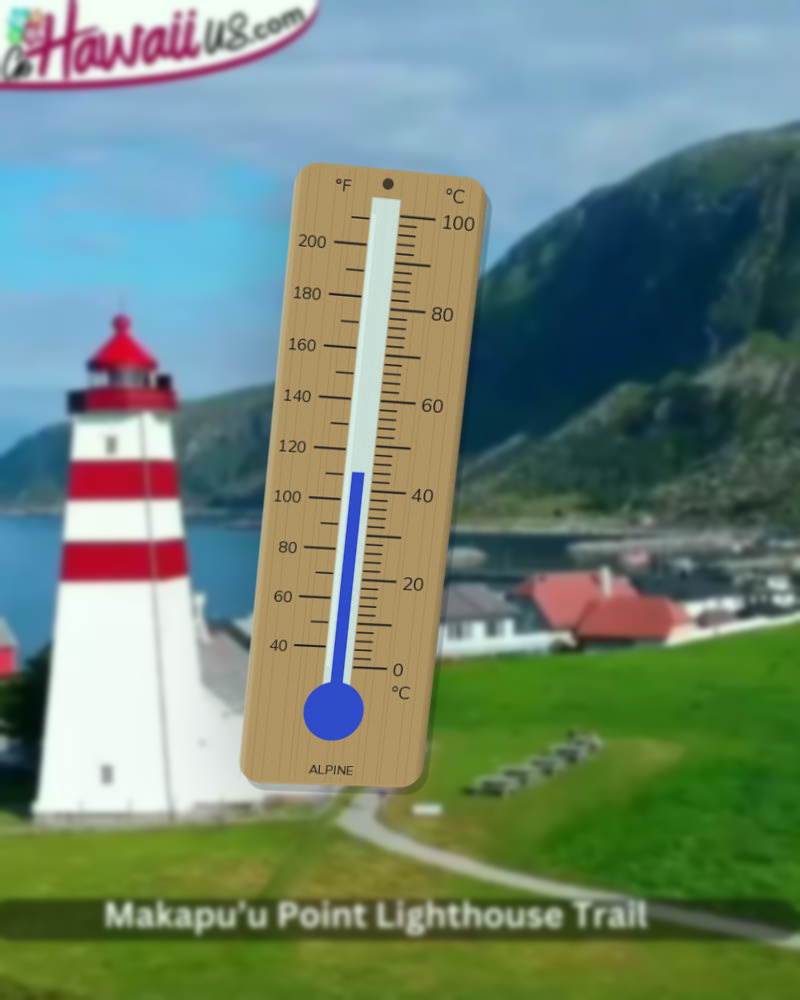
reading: 44
